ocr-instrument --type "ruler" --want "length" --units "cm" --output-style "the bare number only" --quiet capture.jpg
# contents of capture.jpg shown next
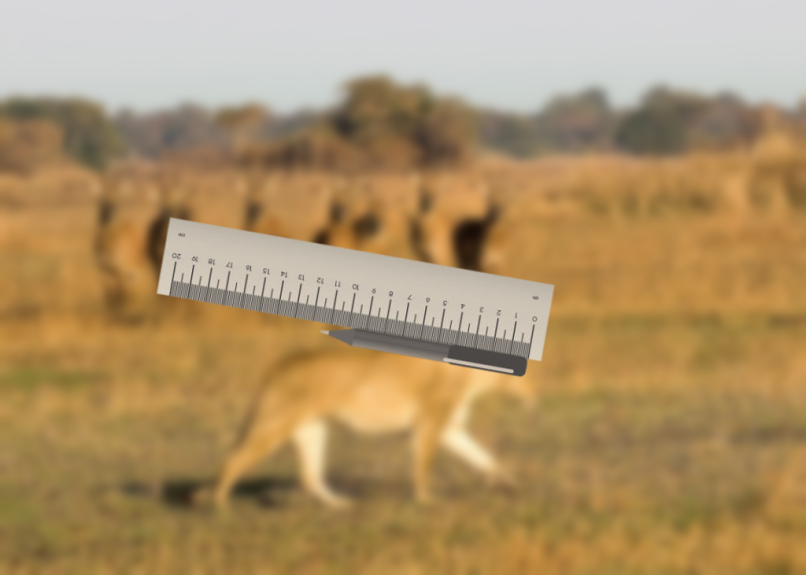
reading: 11.5
